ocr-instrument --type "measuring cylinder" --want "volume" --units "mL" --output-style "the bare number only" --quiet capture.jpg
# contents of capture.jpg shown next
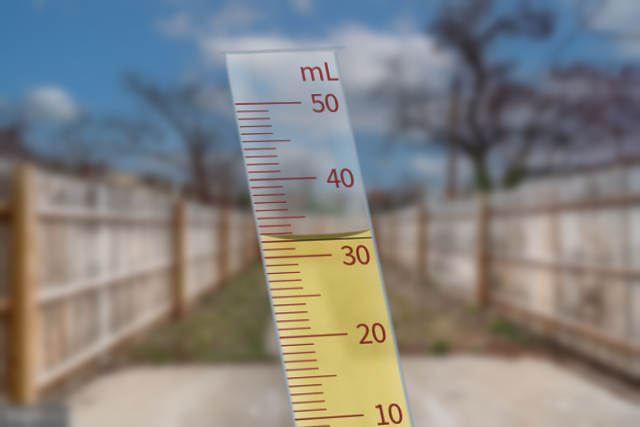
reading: 32
